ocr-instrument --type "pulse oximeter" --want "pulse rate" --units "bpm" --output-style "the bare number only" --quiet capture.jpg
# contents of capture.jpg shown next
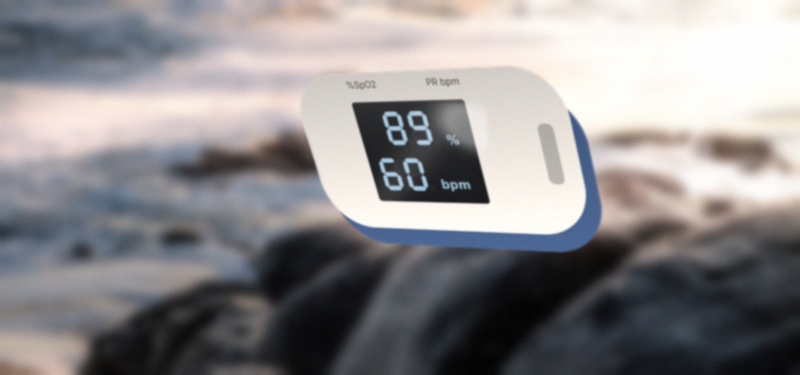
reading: 60
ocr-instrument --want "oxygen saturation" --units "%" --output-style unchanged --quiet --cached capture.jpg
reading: 89
